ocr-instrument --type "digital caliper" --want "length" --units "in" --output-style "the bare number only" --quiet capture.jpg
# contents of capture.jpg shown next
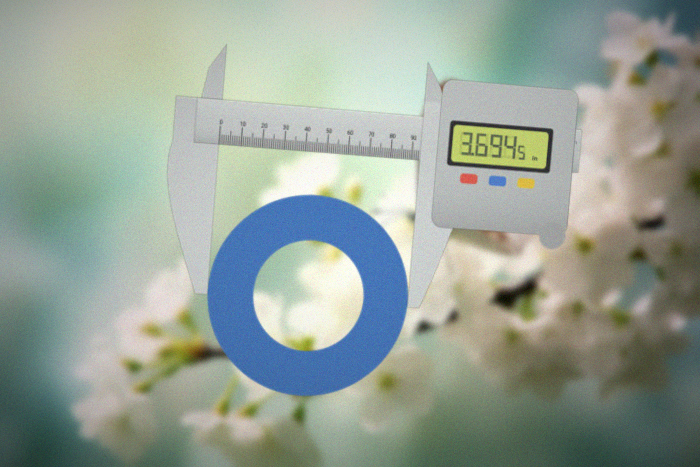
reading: 3.6945
